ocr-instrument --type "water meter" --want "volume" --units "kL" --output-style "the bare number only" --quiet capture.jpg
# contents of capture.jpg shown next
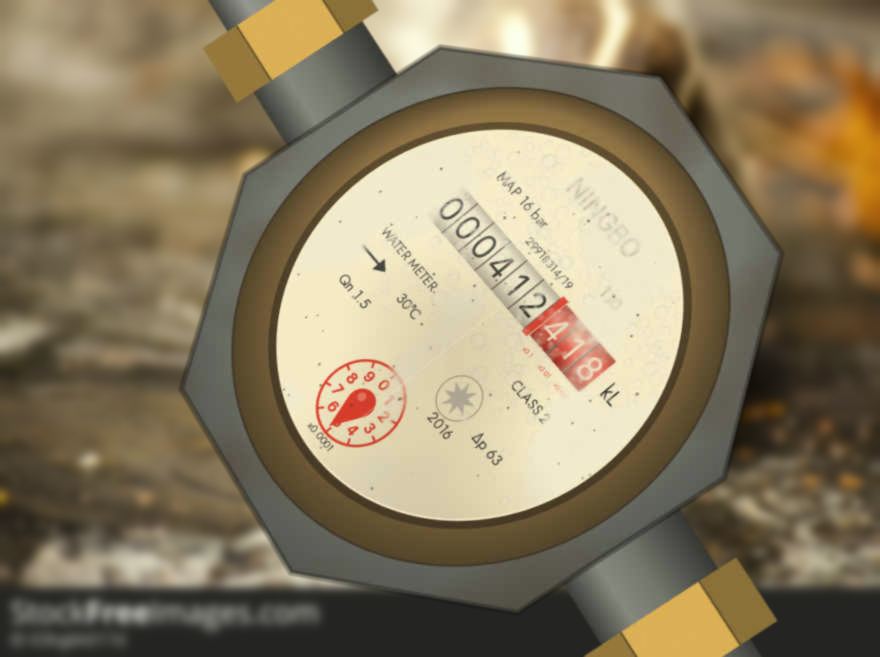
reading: 412.4185
